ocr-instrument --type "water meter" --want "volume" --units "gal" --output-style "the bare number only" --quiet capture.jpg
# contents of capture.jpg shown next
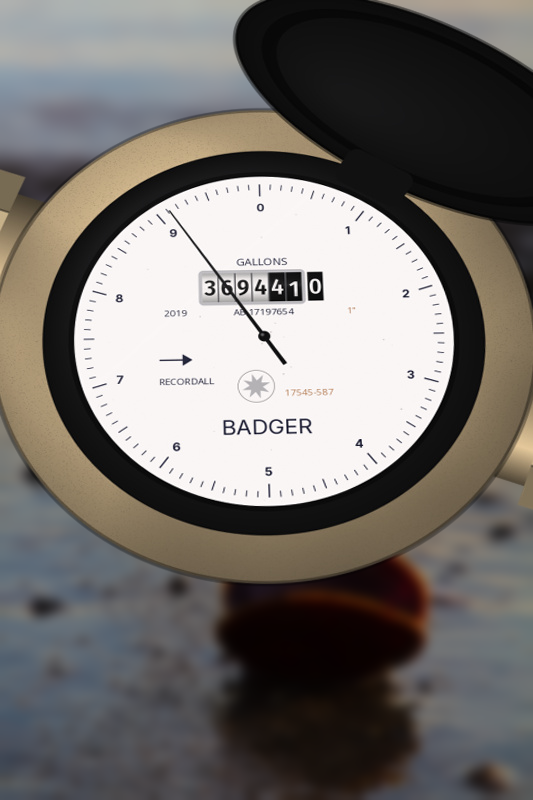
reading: 3694409.1
